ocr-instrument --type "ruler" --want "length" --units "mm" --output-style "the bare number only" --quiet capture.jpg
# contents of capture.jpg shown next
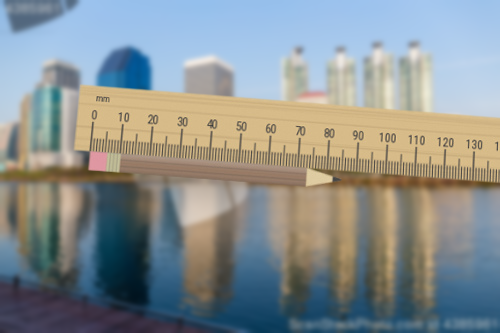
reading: 85
